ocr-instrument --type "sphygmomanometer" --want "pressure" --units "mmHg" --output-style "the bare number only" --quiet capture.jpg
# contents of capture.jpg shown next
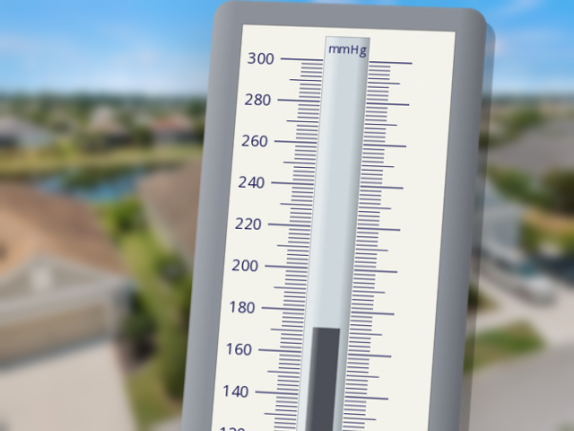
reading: 172
